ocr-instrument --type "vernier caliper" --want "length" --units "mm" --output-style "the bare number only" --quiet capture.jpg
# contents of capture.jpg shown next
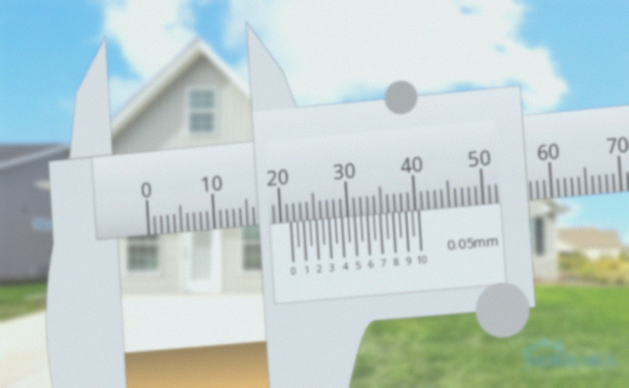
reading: 21.5
